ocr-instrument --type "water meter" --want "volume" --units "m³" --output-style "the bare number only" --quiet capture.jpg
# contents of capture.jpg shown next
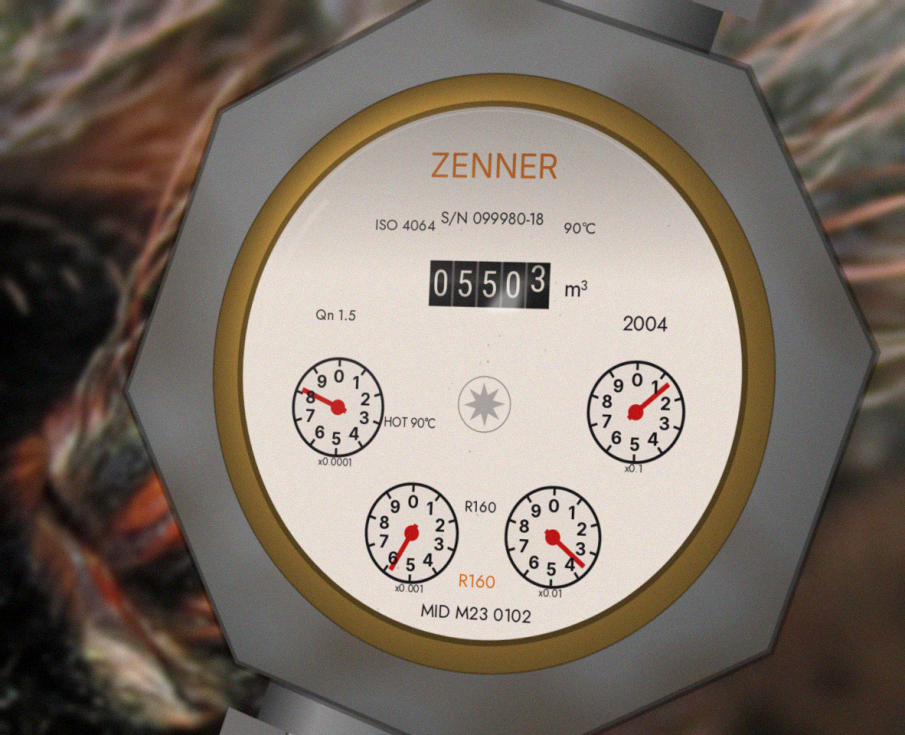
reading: 5503.1358
